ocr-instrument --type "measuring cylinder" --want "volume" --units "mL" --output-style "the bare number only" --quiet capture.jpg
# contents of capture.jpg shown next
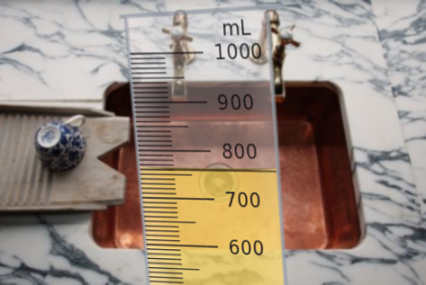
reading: 760
